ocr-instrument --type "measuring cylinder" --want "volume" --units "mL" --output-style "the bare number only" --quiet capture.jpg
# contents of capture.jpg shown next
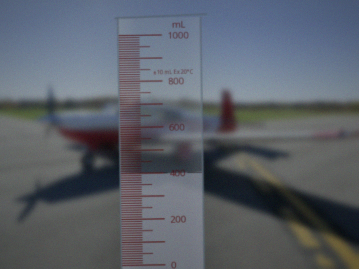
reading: 400
